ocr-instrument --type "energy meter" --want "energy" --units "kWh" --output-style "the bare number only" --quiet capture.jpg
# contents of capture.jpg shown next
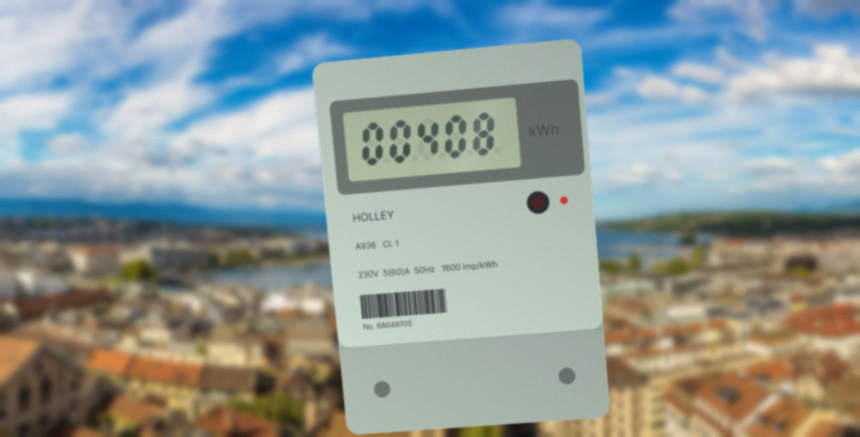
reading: 408
